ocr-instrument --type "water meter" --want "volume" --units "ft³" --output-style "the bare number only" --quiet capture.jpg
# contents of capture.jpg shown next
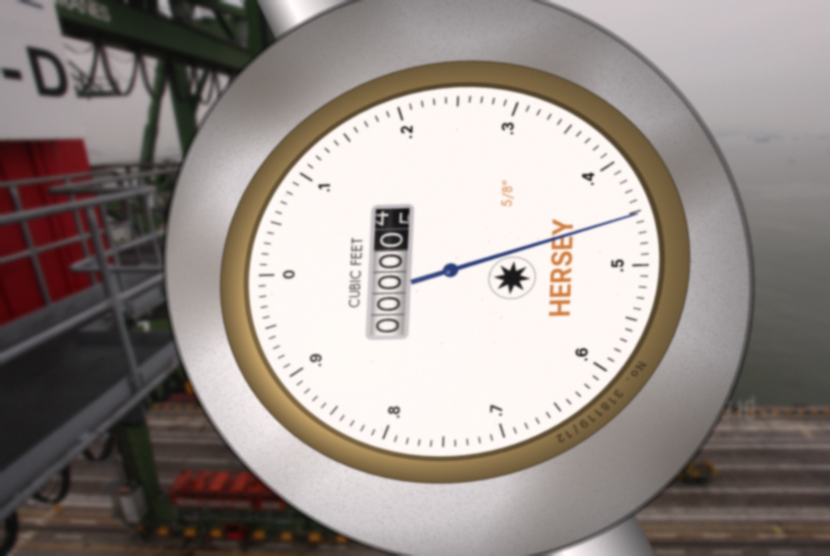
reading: 4.45
